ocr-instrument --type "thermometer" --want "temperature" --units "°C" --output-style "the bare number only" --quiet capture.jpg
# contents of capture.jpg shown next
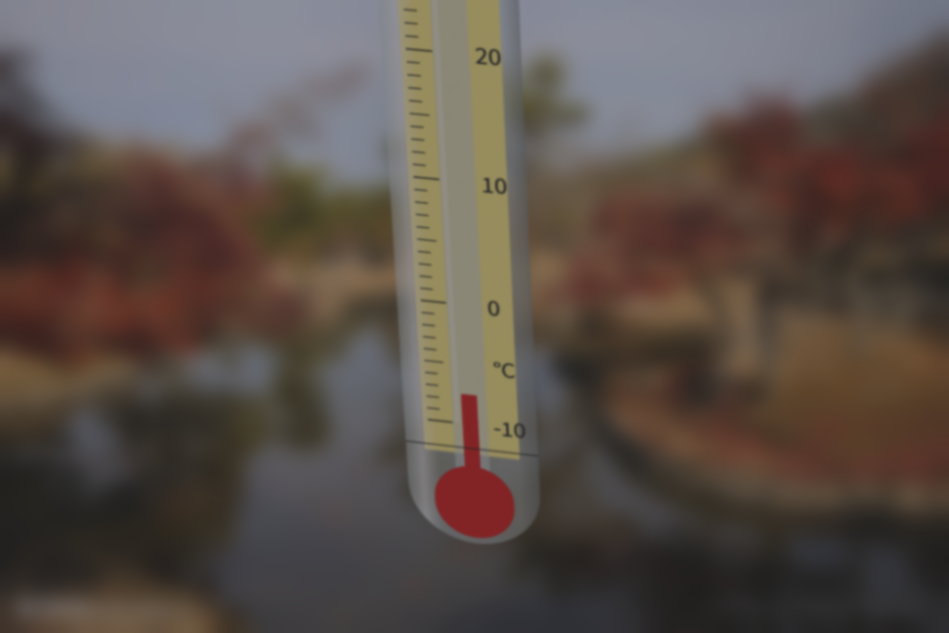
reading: -7.5
